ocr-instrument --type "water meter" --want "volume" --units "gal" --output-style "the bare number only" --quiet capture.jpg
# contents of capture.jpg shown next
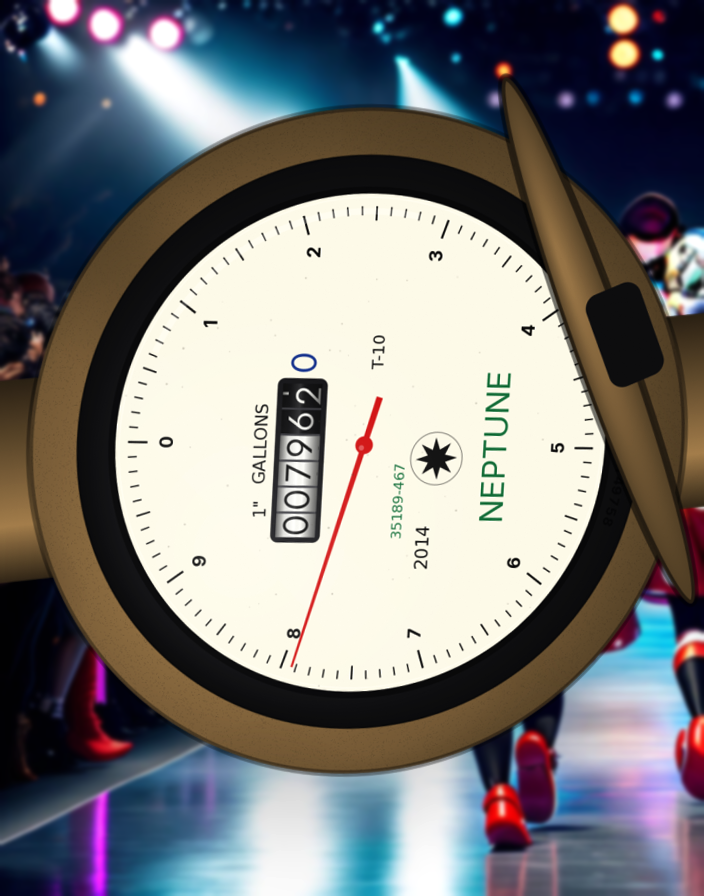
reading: 79617.9
